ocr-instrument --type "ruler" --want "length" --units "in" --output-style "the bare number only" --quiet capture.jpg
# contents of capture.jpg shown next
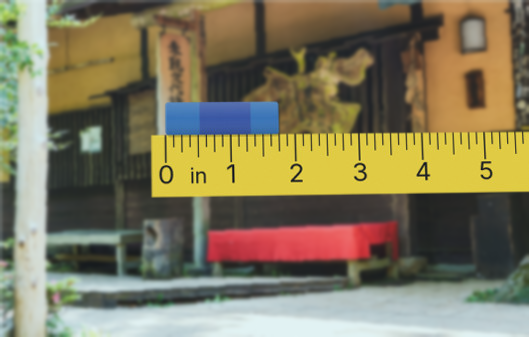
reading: 1.75
